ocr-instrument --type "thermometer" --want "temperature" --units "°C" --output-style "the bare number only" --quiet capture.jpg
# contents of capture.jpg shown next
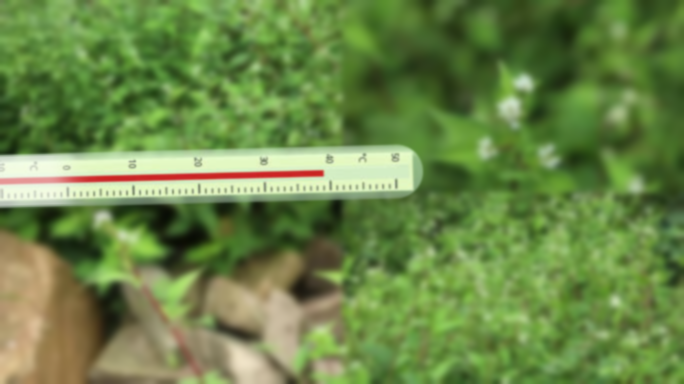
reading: 39
